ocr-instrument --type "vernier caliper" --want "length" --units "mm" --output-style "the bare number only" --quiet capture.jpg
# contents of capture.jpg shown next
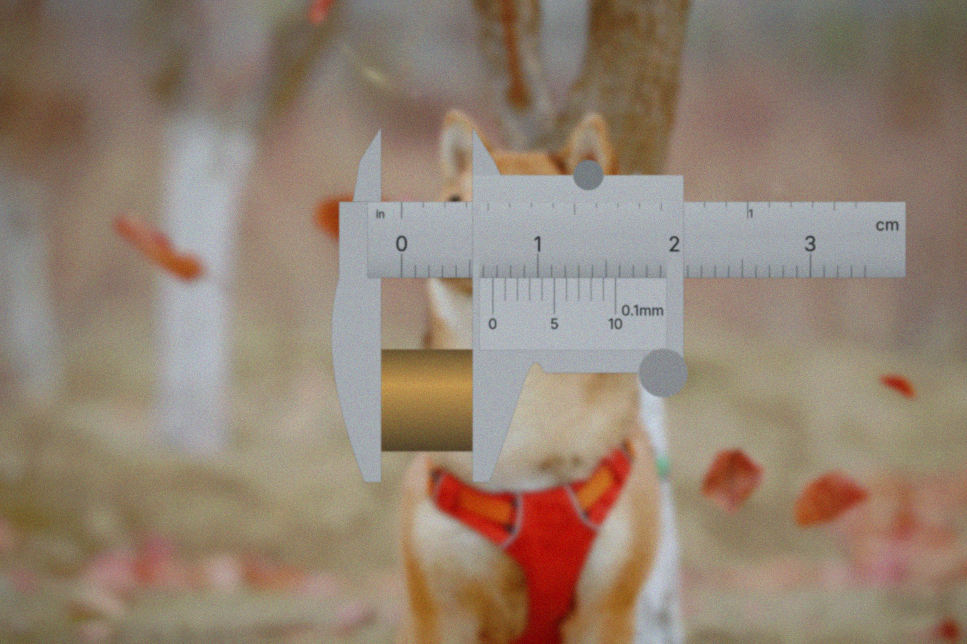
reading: 6.7
